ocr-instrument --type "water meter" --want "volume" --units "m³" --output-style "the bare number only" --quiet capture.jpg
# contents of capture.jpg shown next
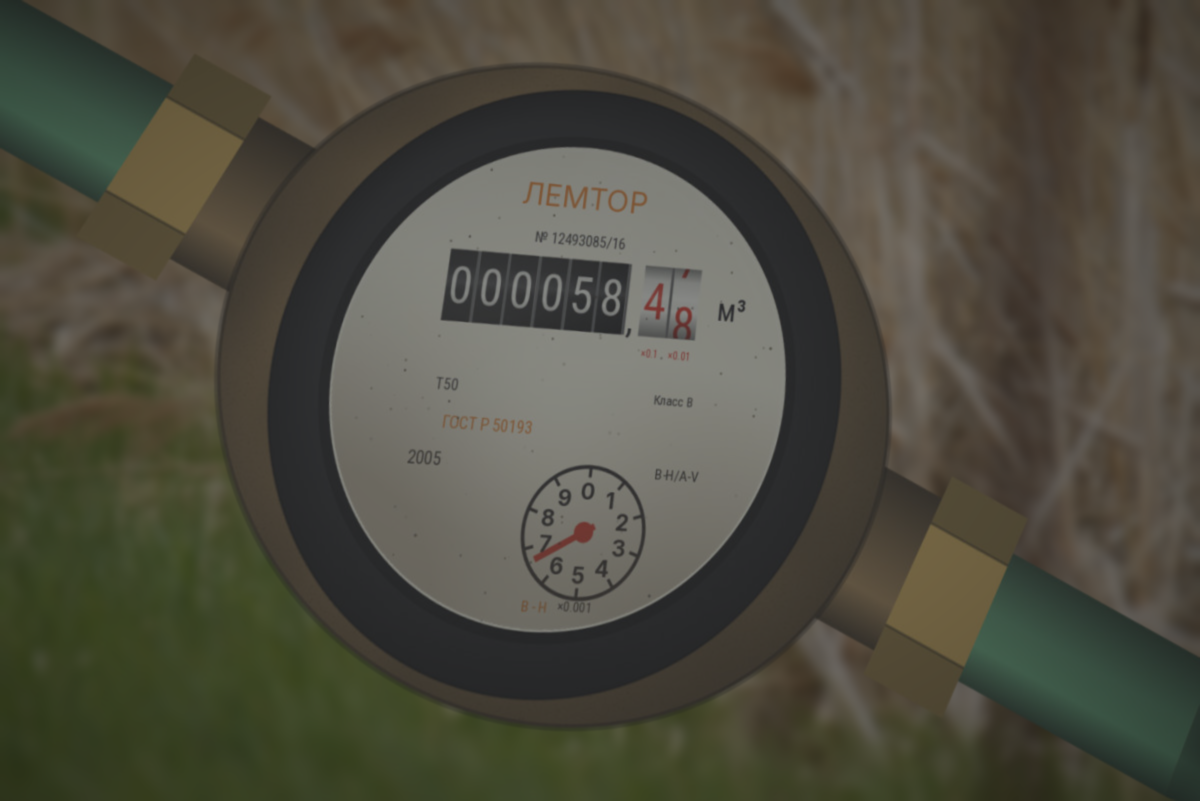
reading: 58.476
